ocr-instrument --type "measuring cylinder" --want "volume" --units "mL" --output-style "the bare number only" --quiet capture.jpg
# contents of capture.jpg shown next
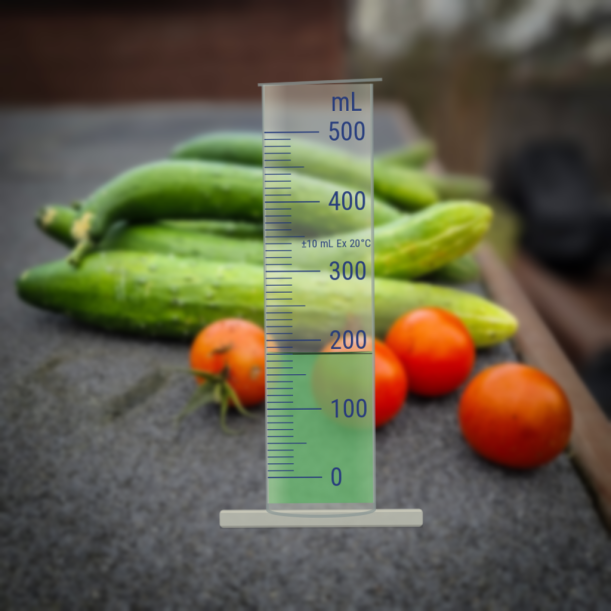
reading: 180
